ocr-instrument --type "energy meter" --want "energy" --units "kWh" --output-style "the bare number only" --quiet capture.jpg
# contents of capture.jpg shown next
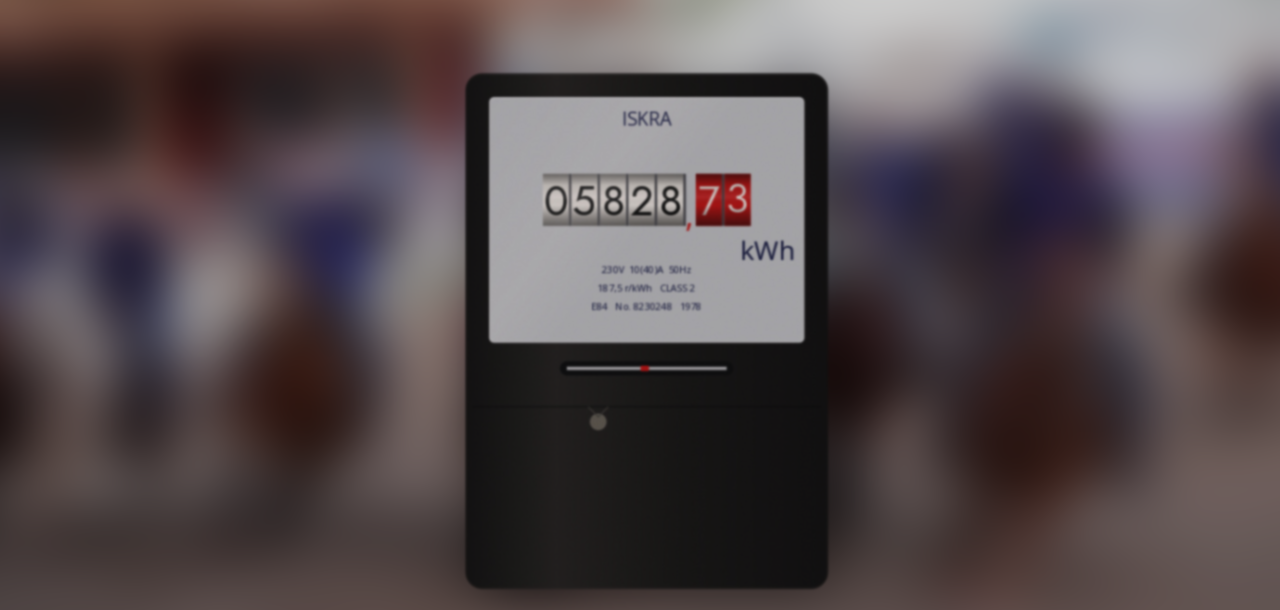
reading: 5828.73
